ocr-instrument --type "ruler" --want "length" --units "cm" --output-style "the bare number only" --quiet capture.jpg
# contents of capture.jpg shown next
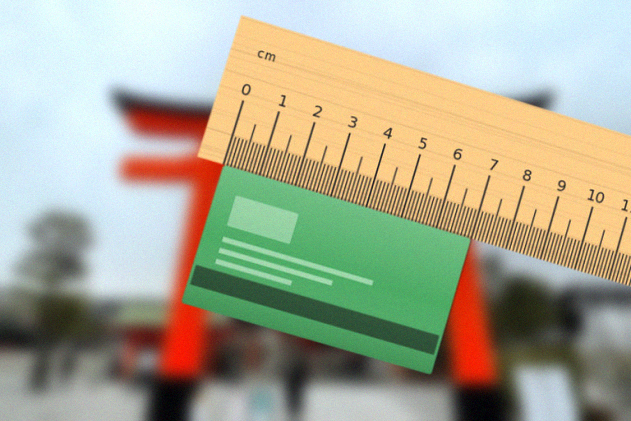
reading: 7
